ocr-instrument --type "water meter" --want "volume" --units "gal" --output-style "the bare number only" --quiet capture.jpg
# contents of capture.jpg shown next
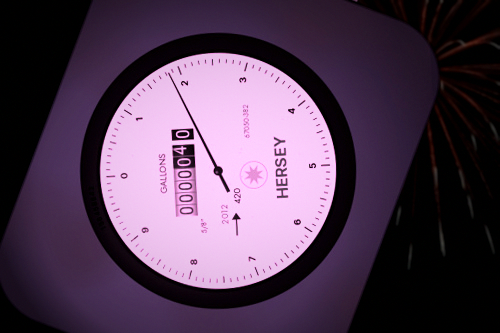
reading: 41.8
